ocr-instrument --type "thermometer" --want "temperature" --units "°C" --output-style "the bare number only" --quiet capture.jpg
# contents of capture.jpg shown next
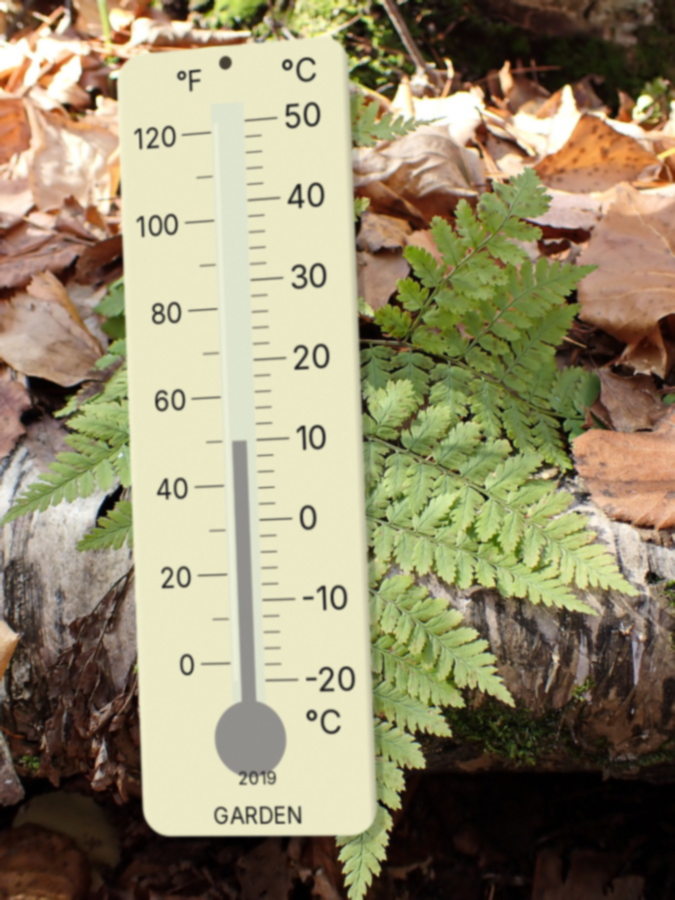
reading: 10
